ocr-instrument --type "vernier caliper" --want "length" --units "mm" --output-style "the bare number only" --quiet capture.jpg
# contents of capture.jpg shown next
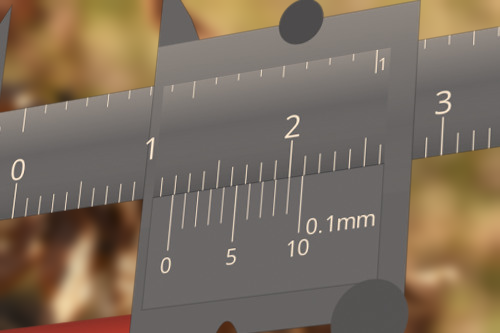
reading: 11.9
